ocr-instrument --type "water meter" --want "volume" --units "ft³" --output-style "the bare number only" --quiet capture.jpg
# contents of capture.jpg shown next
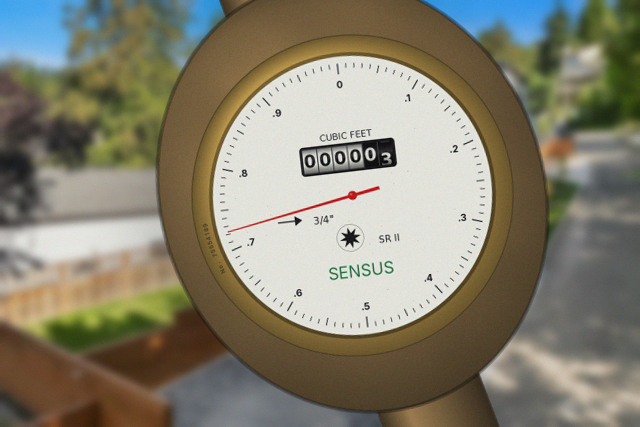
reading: 2.72
